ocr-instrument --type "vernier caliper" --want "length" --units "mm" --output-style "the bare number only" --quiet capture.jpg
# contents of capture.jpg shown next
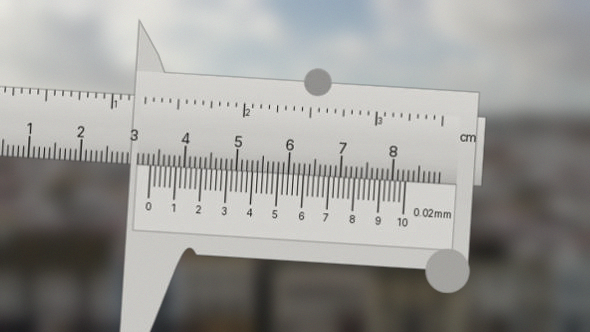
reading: 33.5
